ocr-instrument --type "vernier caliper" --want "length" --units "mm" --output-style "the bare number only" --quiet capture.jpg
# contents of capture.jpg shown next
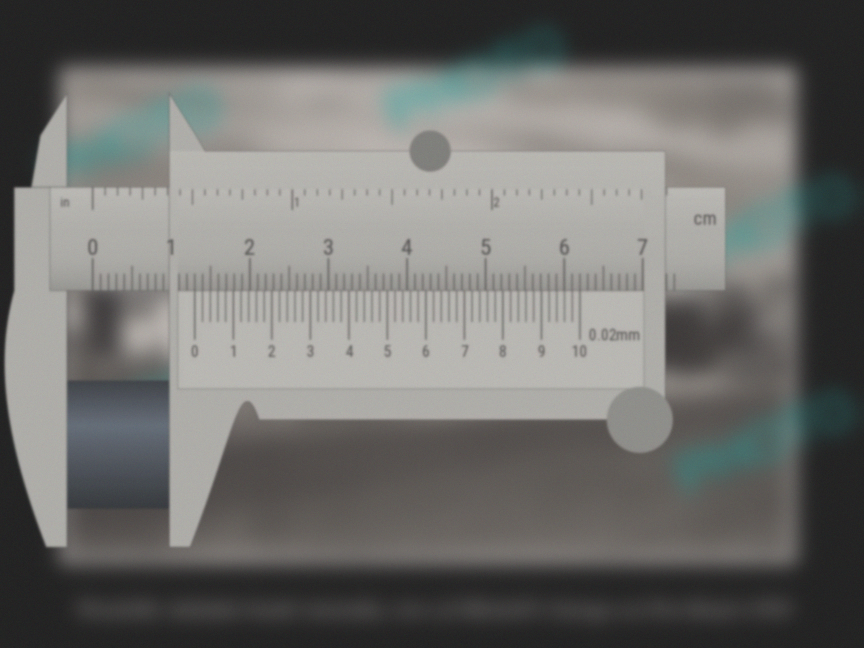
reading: 13.0
